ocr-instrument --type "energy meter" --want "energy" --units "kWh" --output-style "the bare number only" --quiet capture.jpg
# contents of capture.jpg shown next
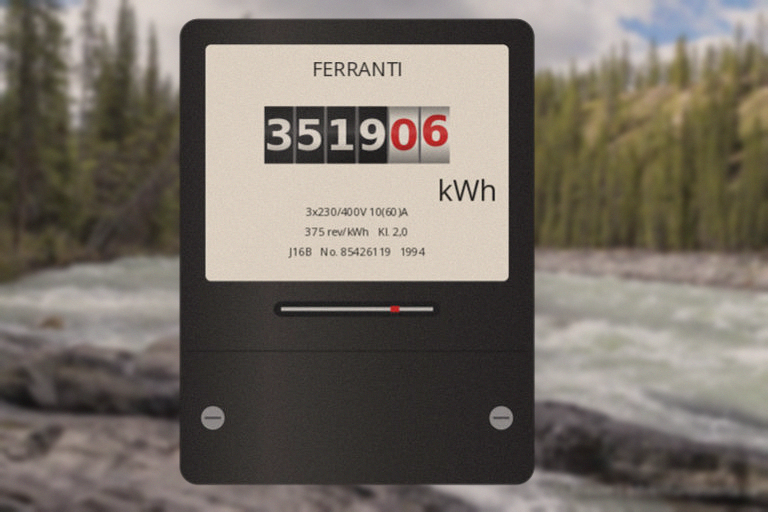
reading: 3519.06
